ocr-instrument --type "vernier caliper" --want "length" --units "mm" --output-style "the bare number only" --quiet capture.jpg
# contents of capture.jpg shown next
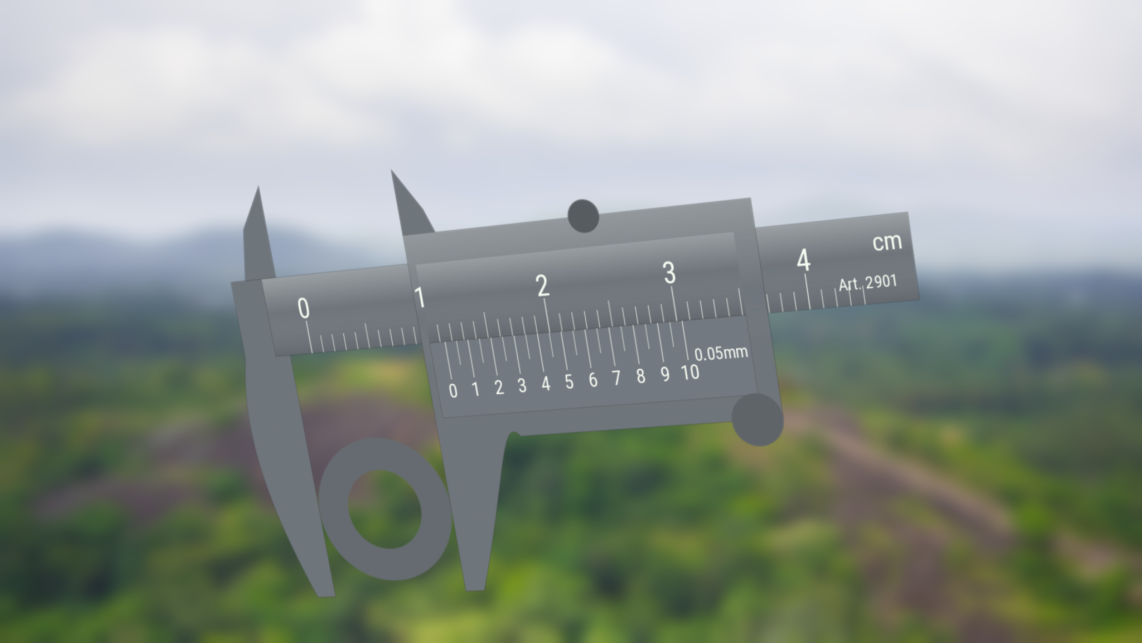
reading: 11.4
